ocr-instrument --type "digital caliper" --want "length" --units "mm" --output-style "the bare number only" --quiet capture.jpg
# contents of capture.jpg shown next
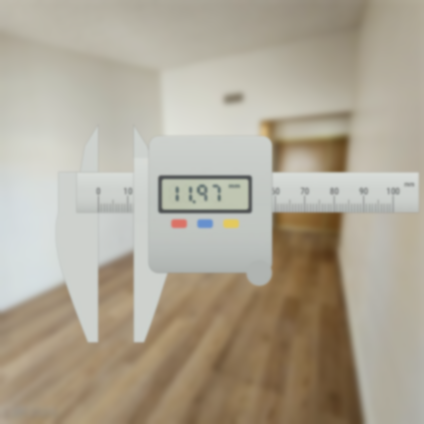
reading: 11.97
